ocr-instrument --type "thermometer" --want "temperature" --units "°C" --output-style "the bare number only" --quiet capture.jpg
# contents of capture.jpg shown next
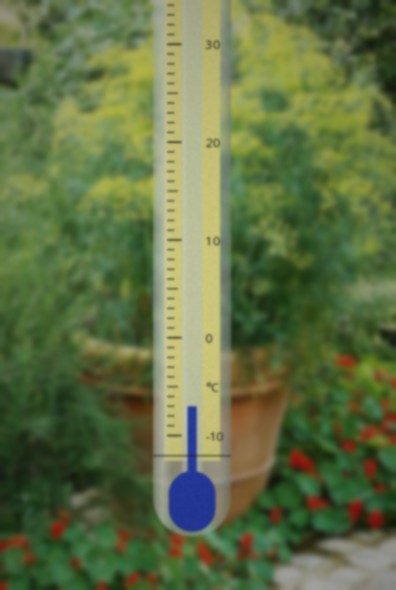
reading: -7
